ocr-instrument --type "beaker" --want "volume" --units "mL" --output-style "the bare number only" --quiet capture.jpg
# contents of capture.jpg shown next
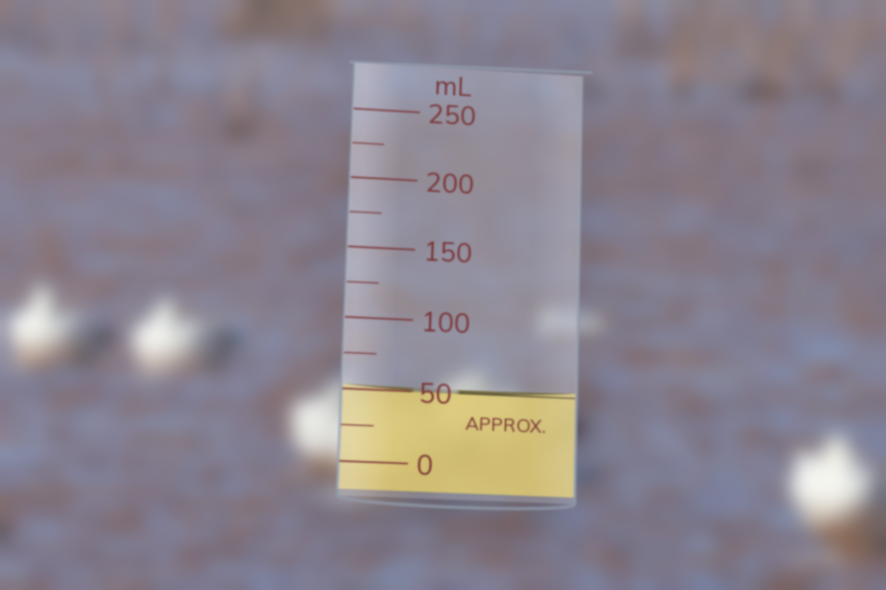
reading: 50
